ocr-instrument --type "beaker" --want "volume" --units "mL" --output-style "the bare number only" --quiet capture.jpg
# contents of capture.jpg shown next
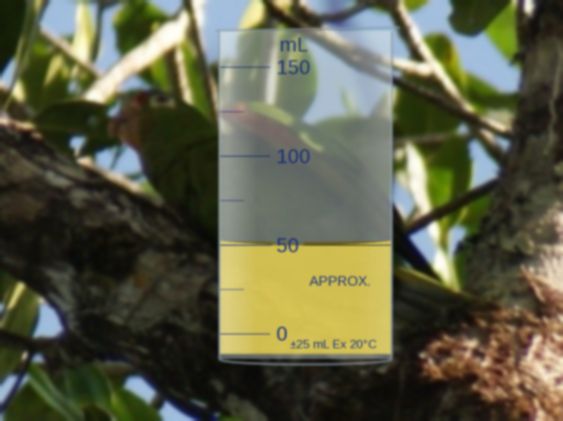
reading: 50
